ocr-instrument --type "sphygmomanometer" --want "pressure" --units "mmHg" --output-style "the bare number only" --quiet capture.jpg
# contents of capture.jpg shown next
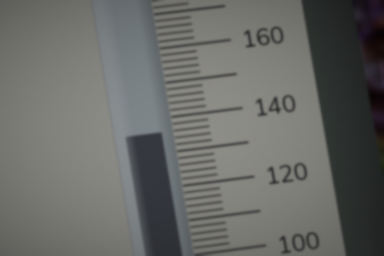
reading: 136
